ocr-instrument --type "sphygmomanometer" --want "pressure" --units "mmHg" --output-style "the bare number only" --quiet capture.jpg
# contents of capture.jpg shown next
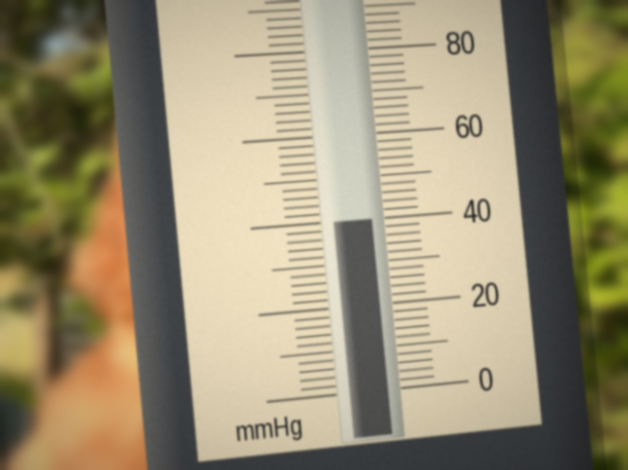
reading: 40
